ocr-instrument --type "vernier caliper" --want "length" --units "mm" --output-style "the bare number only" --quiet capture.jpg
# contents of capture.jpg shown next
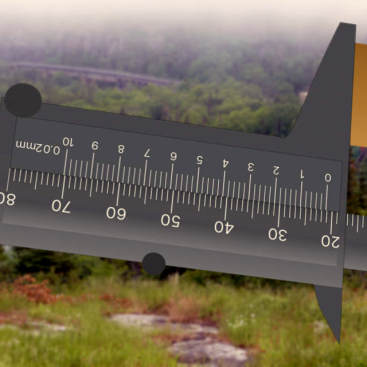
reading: 21.2
